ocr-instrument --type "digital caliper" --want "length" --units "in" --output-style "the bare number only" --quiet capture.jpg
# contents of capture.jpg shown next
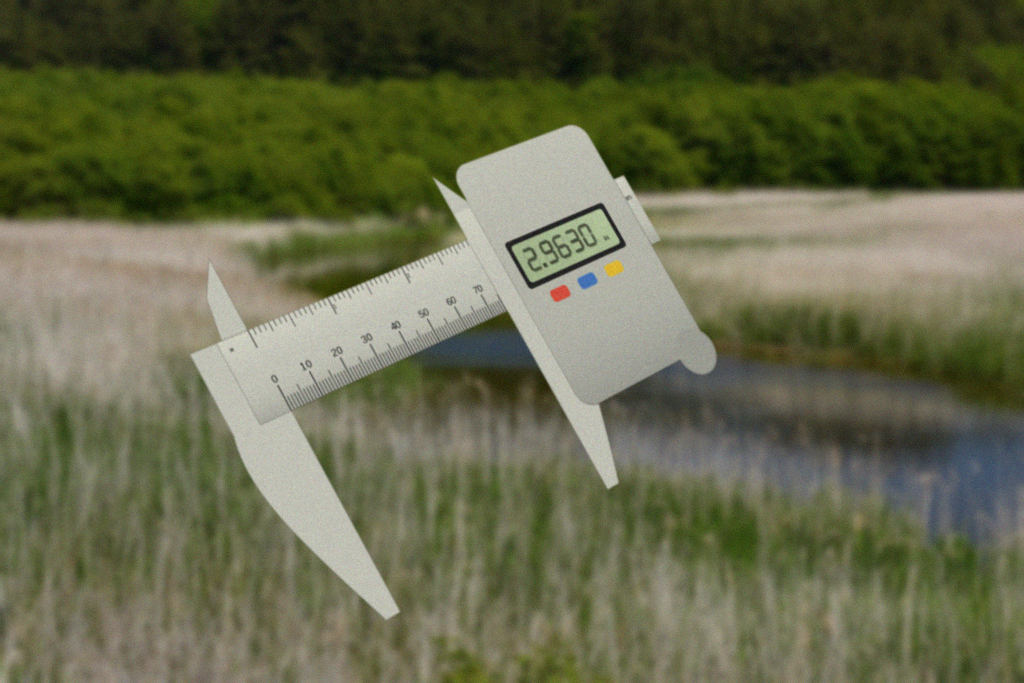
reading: 2.9630
